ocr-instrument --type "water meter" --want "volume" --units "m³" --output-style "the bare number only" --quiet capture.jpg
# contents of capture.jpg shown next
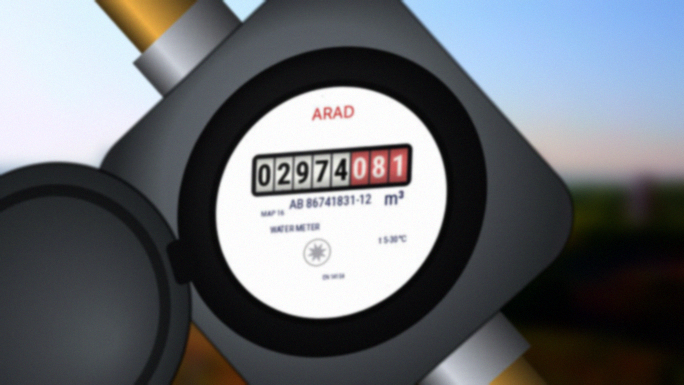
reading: 2974.081
